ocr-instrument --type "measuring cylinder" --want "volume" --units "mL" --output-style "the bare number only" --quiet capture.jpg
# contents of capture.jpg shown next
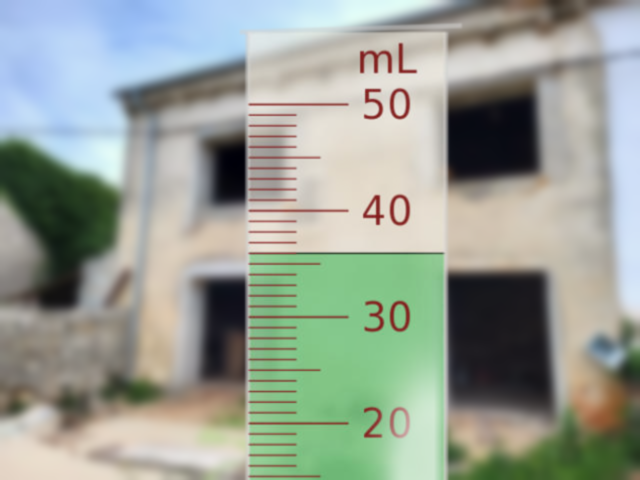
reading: 36
